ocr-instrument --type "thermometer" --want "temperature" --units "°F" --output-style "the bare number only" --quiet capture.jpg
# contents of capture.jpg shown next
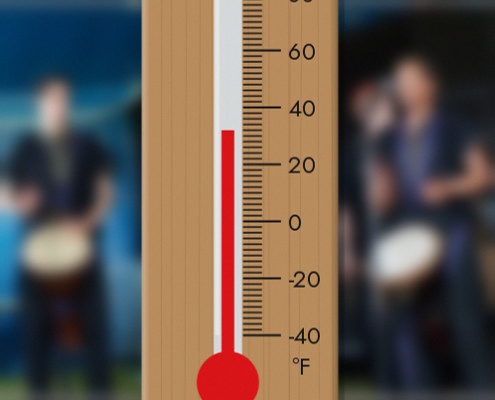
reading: 32
